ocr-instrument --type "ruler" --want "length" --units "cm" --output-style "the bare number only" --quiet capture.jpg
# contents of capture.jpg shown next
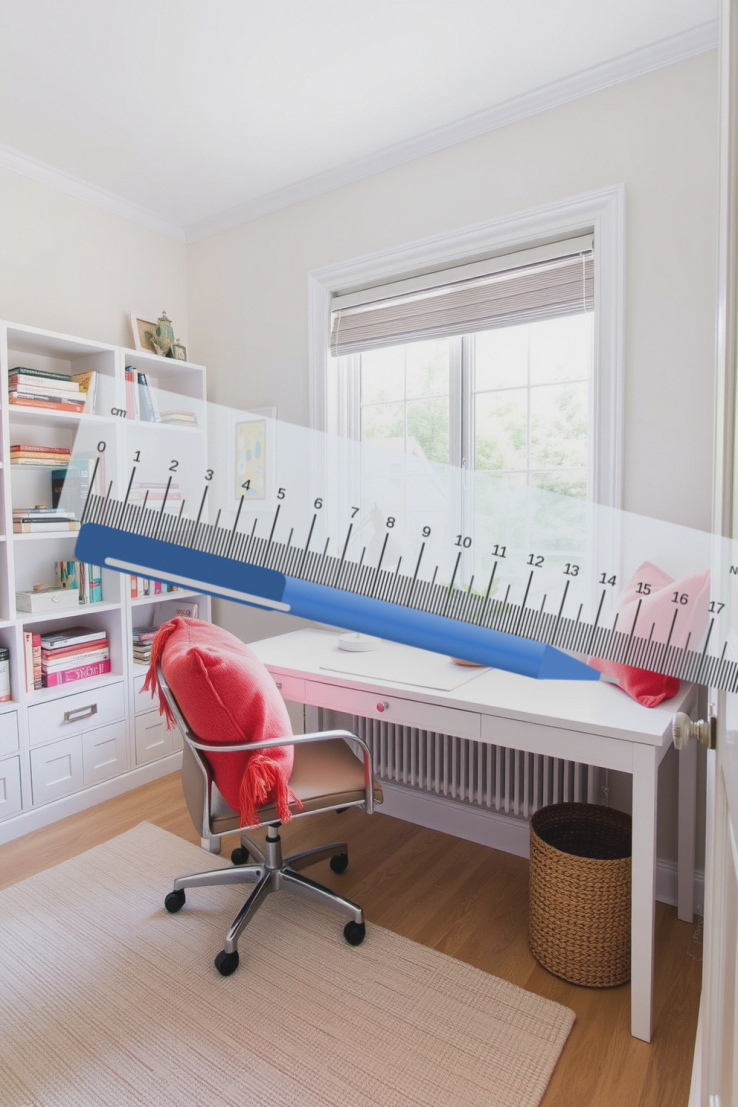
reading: 15
